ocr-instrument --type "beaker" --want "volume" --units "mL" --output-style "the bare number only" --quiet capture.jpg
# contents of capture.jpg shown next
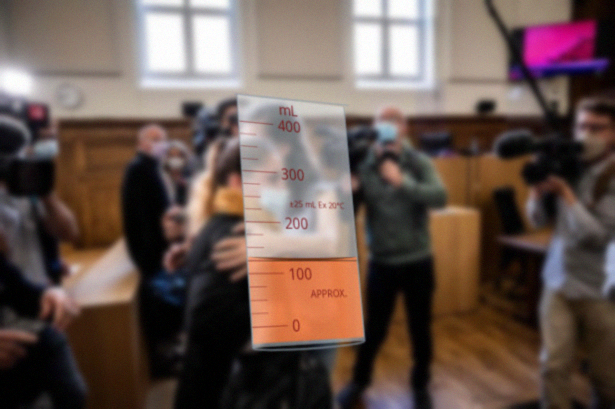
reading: 125
